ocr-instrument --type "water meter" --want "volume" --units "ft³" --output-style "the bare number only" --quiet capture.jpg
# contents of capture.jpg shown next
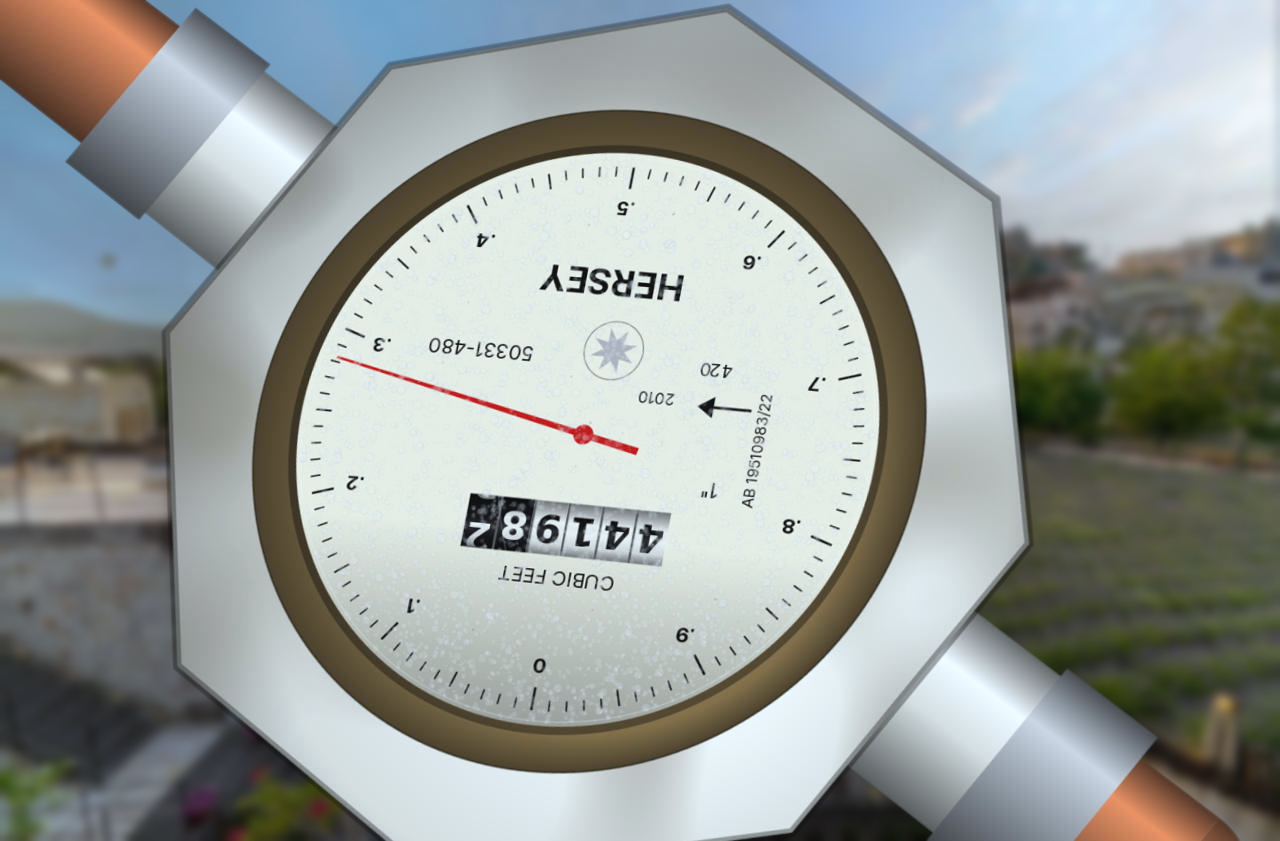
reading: 441982.28
